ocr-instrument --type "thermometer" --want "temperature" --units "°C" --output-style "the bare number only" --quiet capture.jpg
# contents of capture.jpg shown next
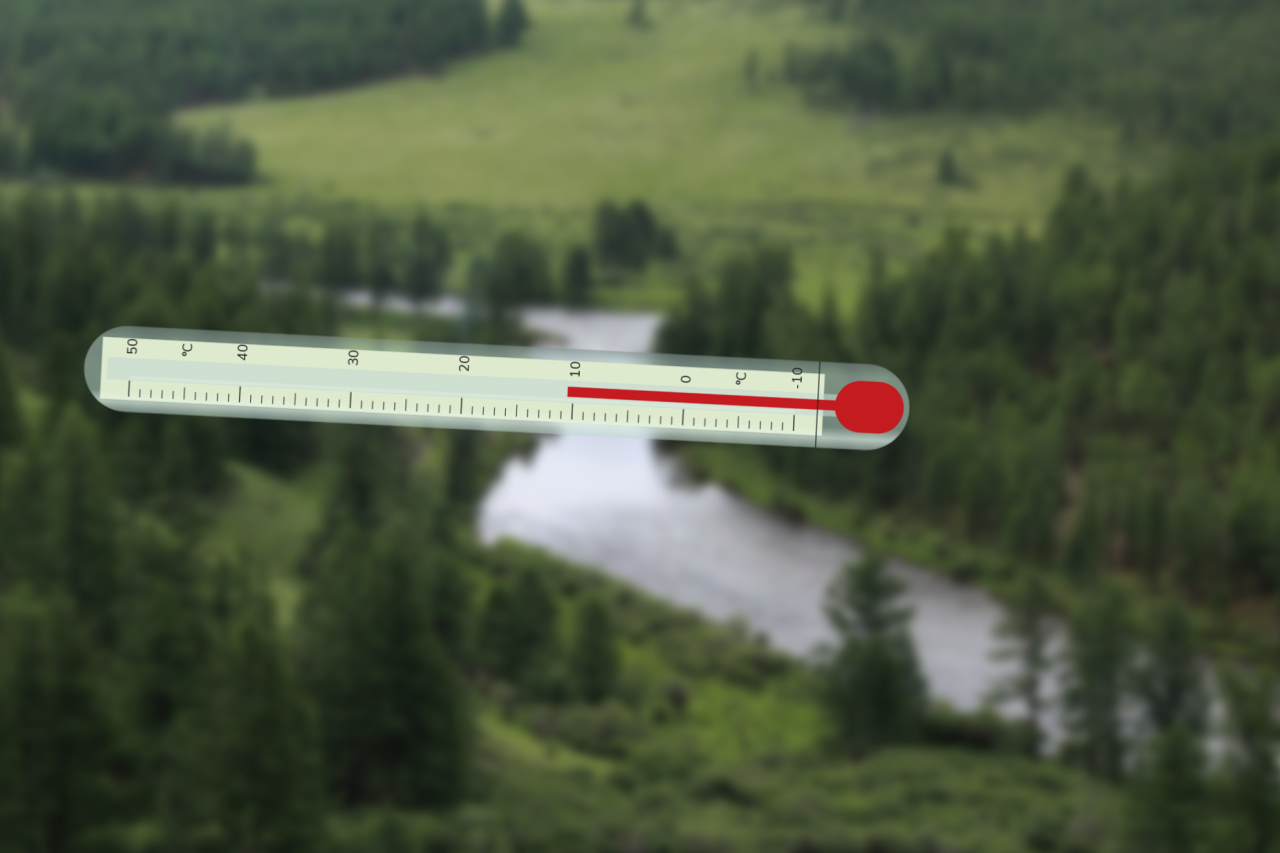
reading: 10.5
